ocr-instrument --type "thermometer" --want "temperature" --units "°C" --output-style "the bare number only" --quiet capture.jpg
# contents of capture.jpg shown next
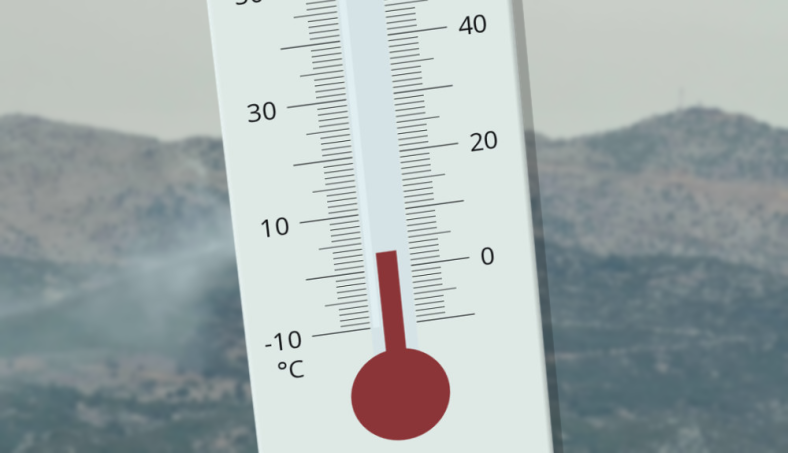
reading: 3
